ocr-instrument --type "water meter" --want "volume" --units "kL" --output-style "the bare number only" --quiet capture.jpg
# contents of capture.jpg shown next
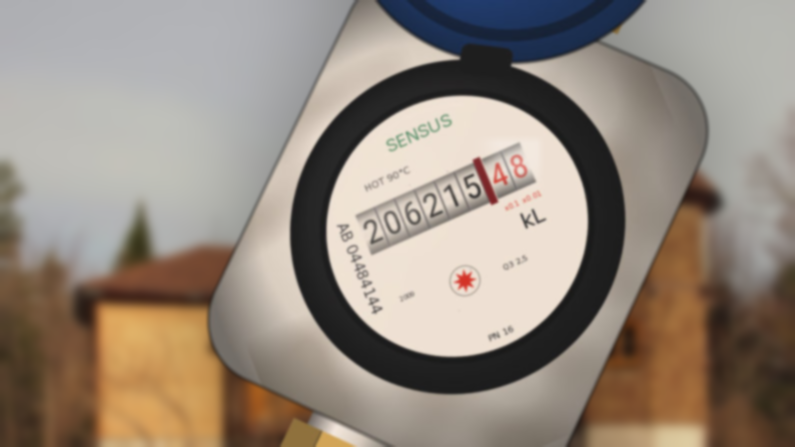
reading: 206215.48
